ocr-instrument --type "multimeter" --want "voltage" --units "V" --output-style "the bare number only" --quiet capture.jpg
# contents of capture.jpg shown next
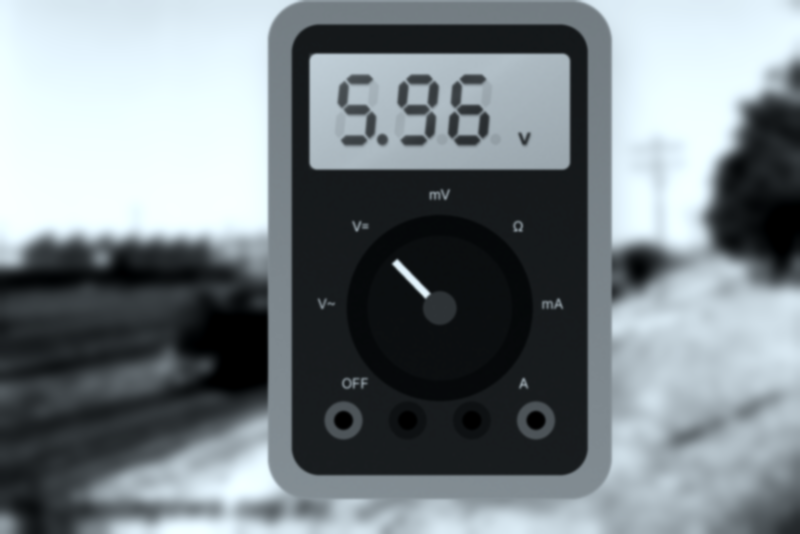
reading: 5.96
